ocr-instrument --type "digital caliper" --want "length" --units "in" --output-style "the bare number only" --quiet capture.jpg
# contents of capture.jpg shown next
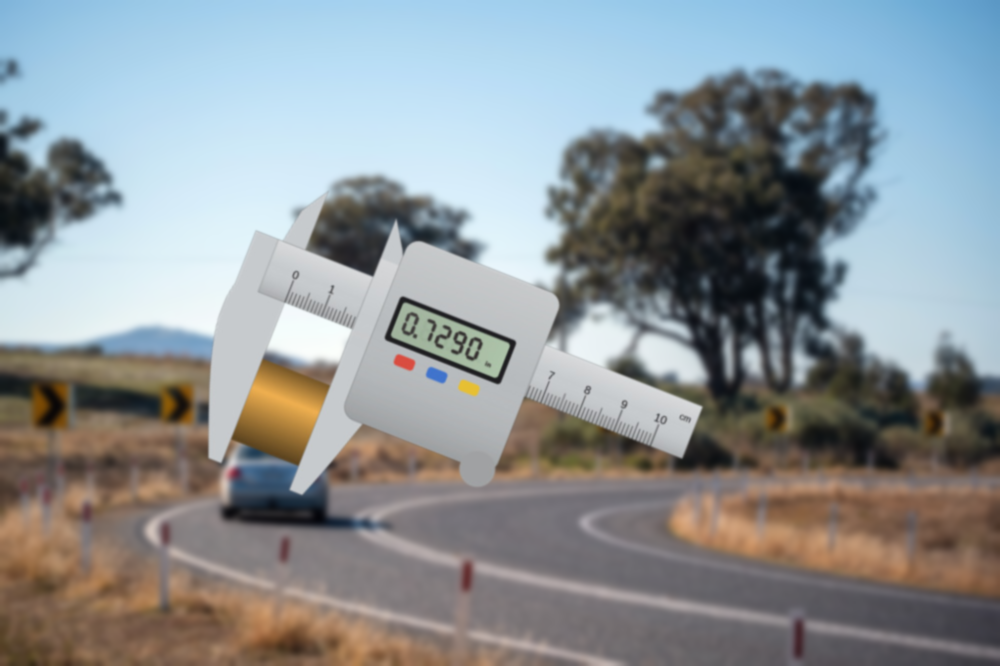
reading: 0.7290
